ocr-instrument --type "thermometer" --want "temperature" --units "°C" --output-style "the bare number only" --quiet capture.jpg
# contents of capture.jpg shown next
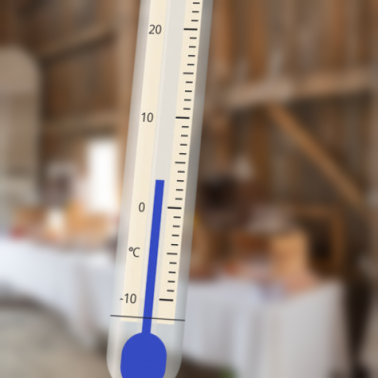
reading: 3
